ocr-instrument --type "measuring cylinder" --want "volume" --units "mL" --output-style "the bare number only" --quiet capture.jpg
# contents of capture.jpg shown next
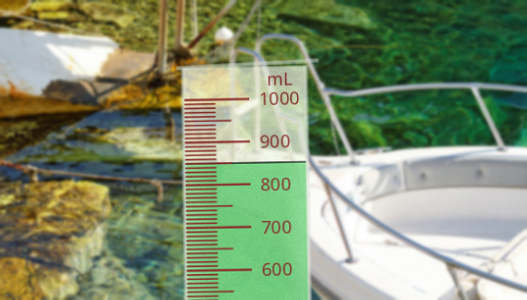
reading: 850
